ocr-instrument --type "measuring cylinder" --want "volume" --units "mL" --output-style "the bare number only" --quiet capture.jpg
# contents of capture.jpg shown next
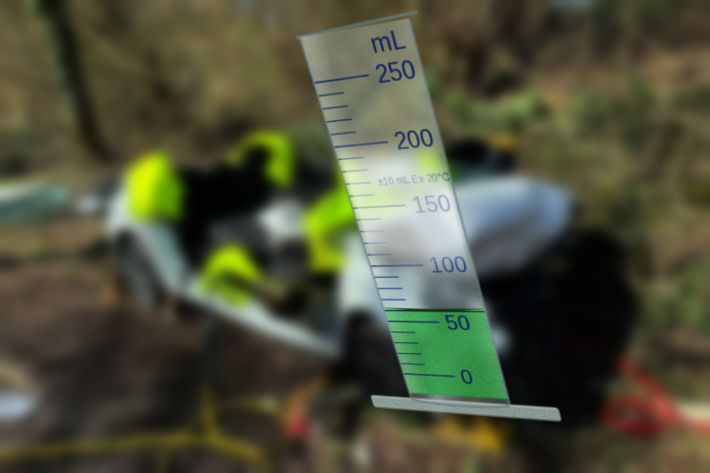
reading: 60
